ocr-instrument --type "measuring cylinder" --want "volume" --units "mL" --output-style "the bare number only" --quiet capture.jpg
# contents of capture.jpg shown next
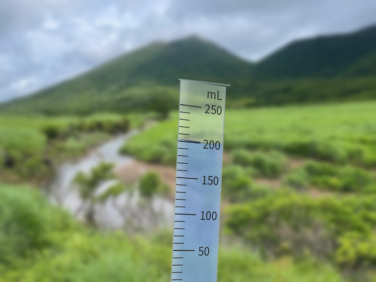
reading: 200
